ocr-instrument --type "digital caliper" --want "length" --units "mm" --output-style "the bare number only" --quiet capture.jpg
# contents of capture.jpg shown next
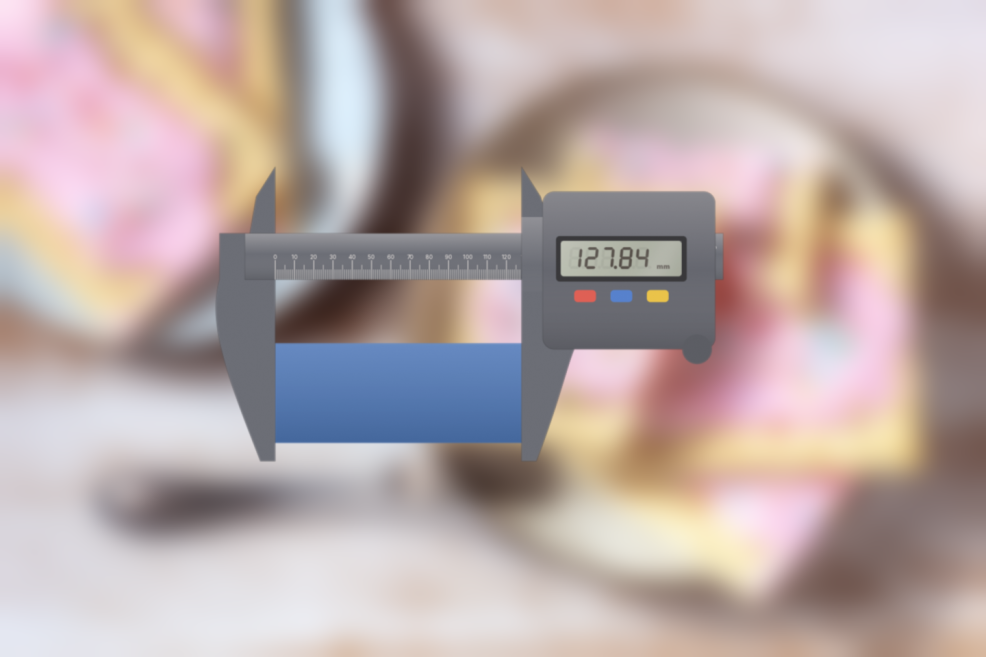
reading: 127.84
